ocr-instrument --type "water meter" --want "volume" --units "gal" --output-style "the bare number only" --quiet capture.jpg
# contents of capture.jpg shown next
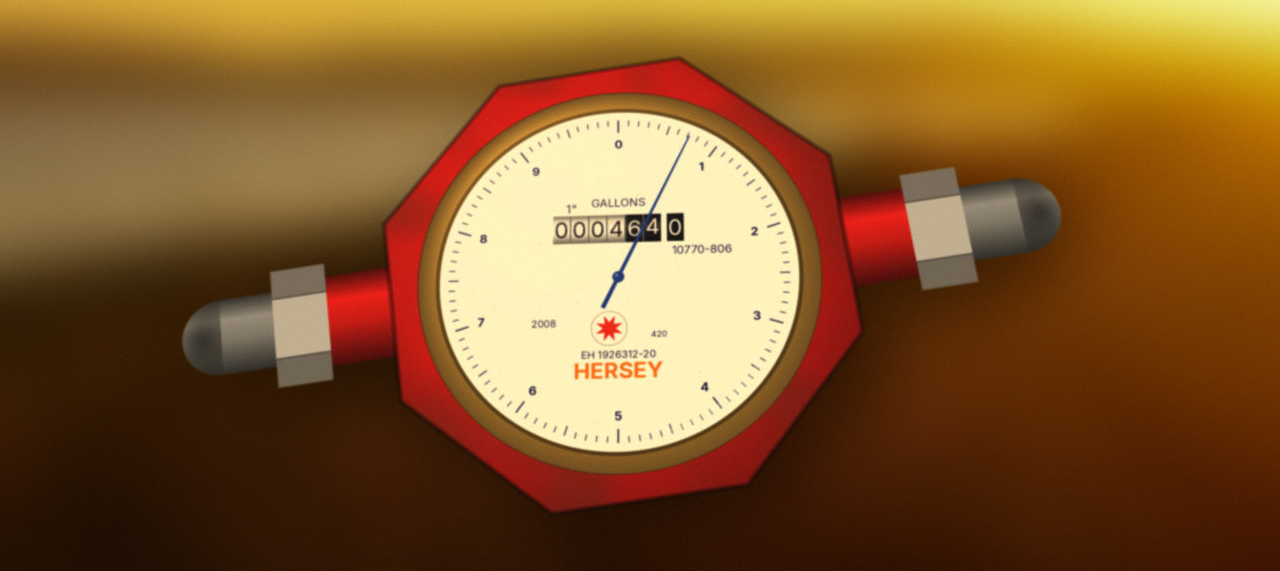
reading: 4640.7
